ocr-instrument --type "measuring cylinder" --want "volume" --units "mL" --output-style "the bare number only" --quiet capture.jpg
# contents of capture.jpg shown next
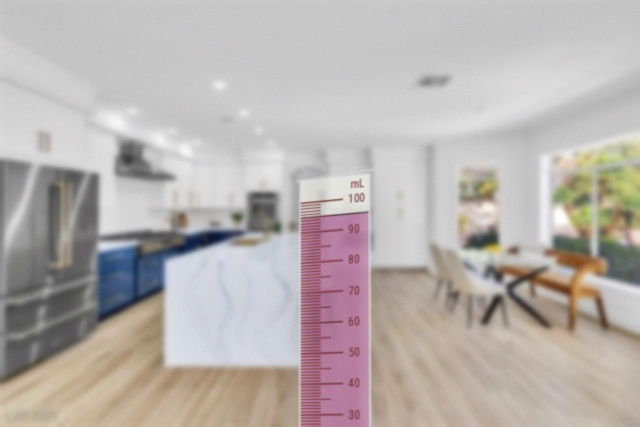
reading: 95
